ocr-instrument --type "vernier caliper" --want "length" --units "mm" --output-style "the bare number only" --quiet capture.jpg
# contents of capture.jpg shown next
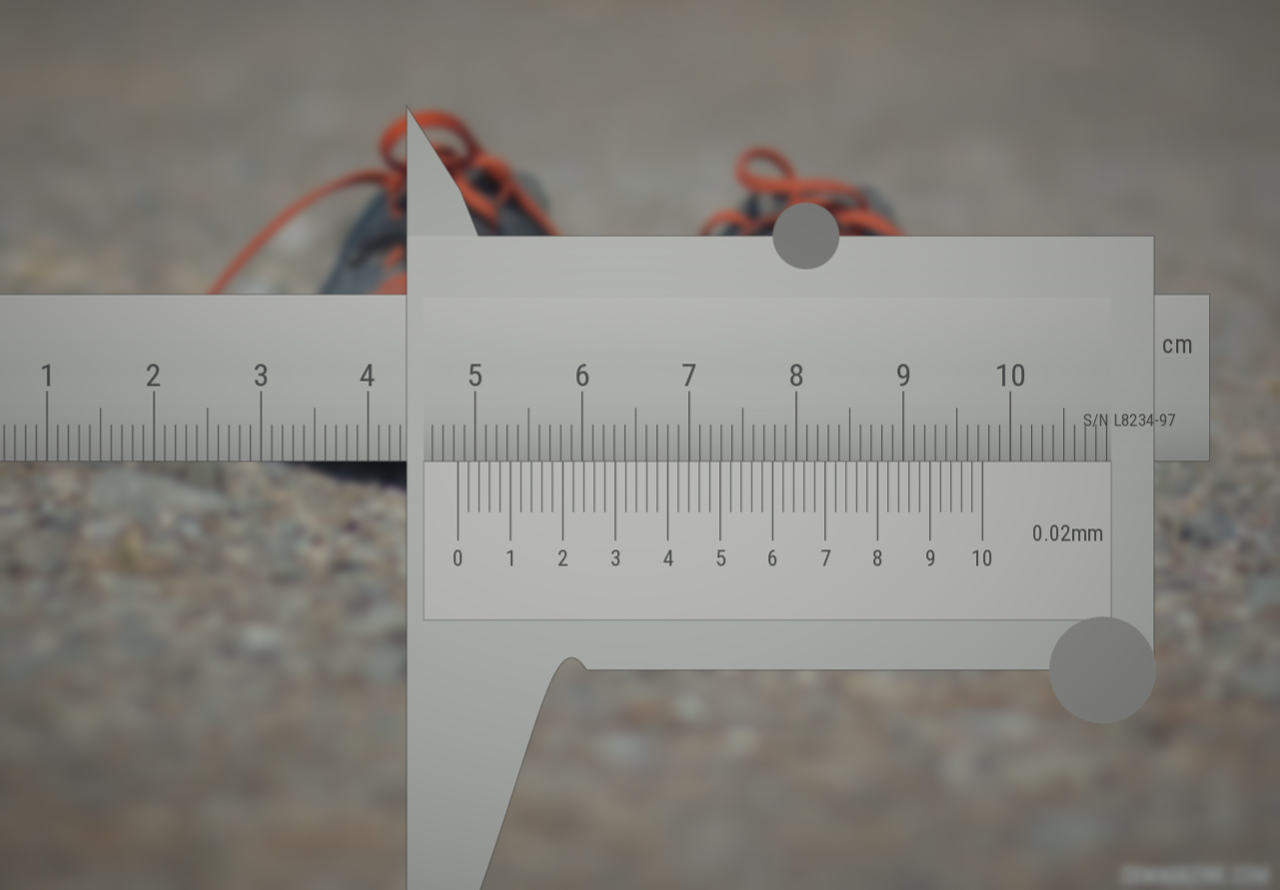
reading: 48.4
